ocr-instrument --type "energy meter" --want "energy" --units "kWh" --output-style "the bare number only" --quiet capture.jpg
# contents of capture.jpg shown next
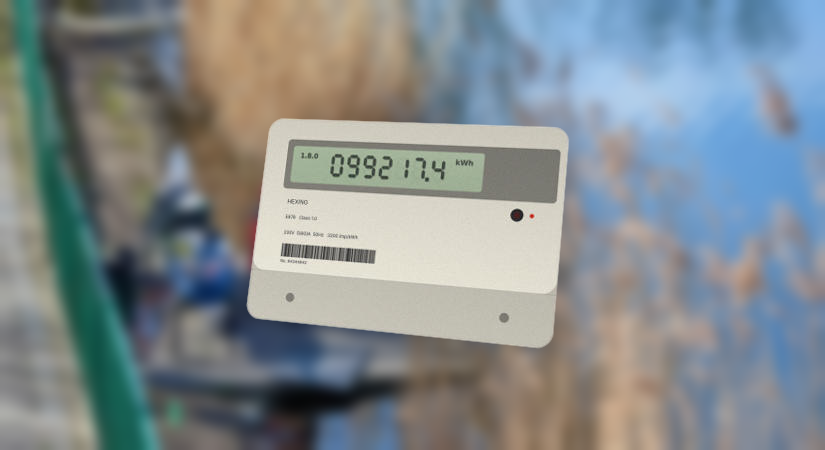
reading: 99217.4
